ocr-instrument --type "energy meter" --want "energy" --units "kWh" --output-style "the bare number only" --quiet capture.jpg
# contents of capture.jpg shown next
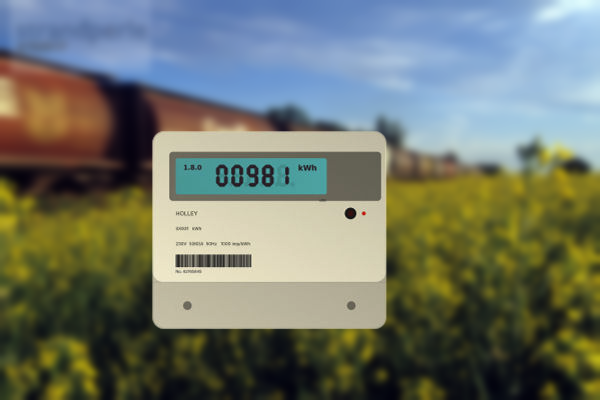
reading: 981
